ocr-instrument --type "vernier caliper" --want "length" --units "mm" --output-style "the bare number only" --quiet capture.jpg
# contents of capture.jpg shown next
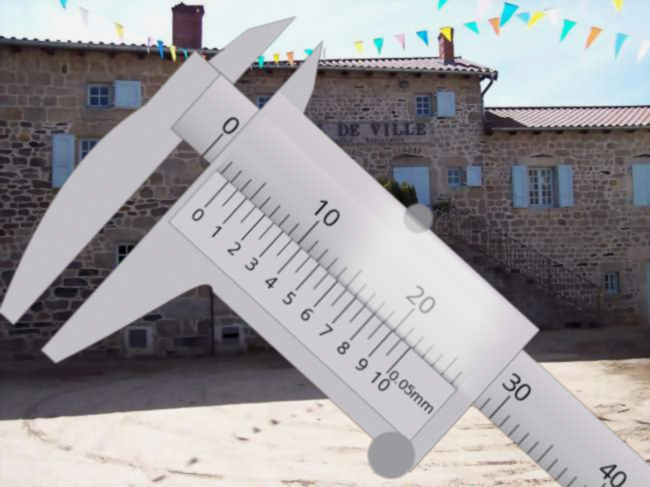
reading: 2.8
